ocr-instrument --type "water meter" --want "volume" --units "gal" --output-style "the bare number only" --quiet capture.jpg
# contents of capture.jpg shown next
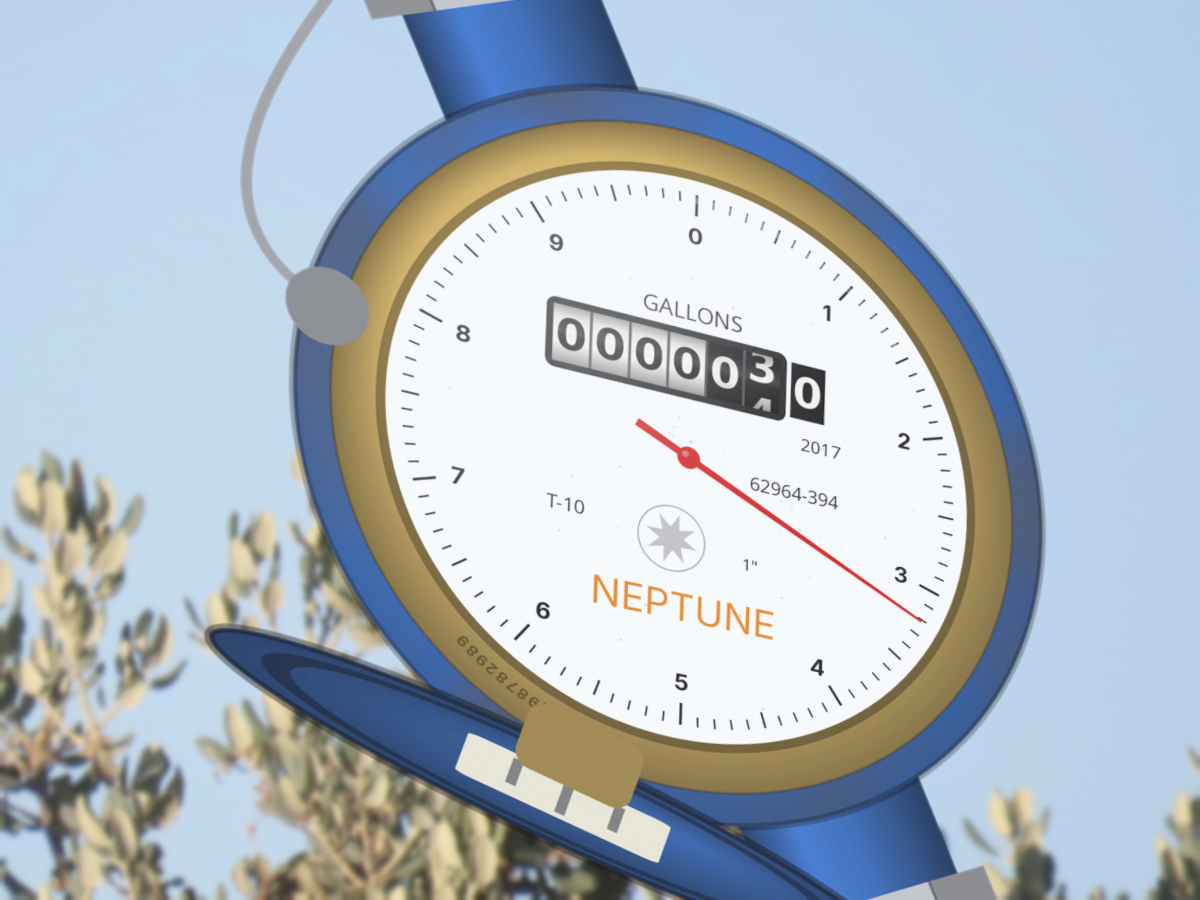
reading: 33.2
